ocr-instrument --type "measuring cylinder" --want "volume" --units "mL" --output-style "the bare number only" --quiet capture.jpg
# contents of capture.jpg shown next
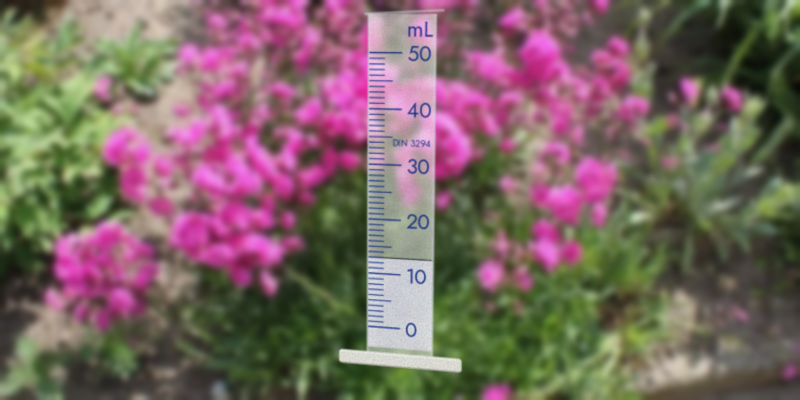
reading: 13
